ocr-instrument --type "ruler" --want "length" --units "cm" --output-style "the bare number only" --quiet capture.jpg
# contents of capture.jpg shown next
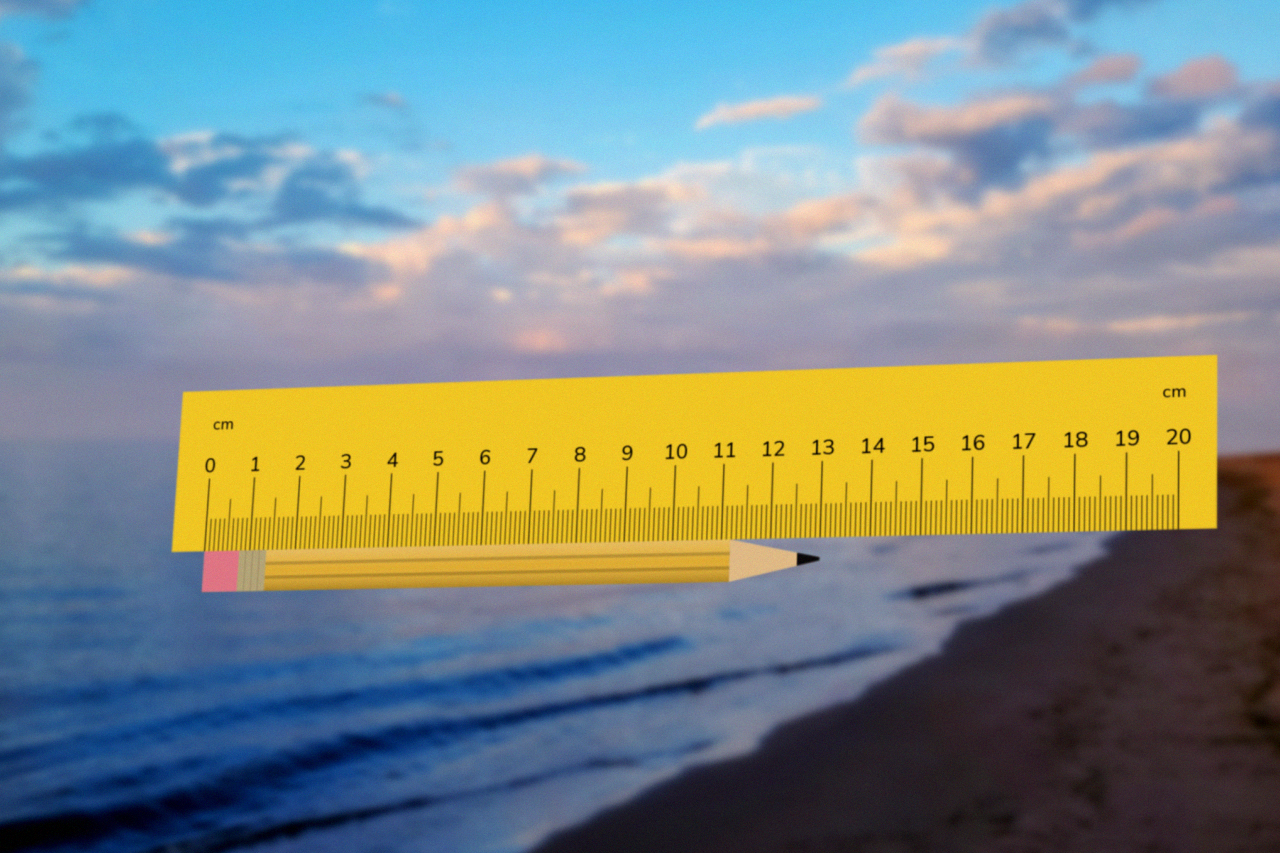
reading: 13
